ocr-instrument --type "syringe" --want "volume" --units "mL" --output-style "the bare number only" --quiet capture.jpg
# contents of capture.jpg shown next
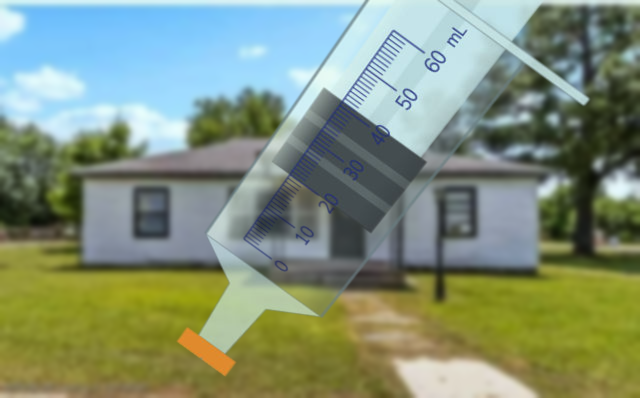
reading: 20
